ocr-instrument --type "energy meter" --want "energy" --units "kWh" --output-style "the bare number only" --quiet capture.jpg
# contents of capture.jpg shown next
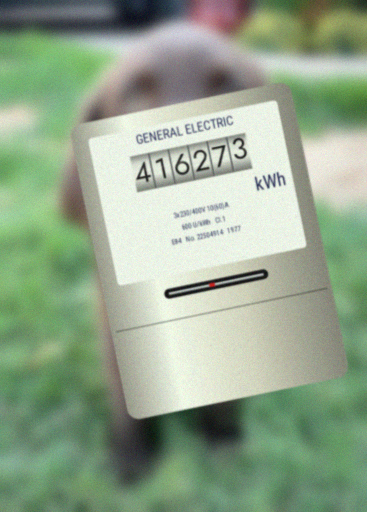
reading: 416273
